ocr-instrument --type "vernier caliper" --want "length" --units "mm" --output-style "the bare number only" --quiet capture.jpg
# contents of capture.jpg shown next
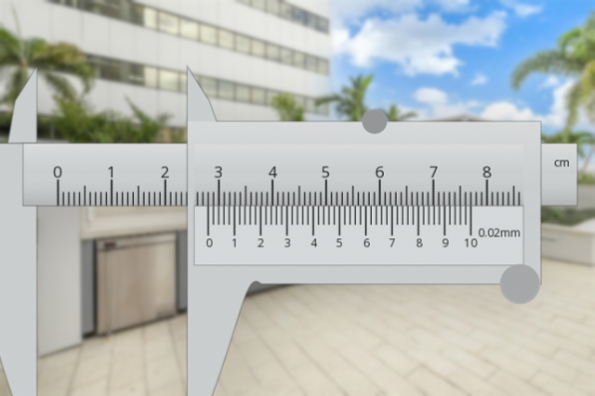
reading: 28.0
